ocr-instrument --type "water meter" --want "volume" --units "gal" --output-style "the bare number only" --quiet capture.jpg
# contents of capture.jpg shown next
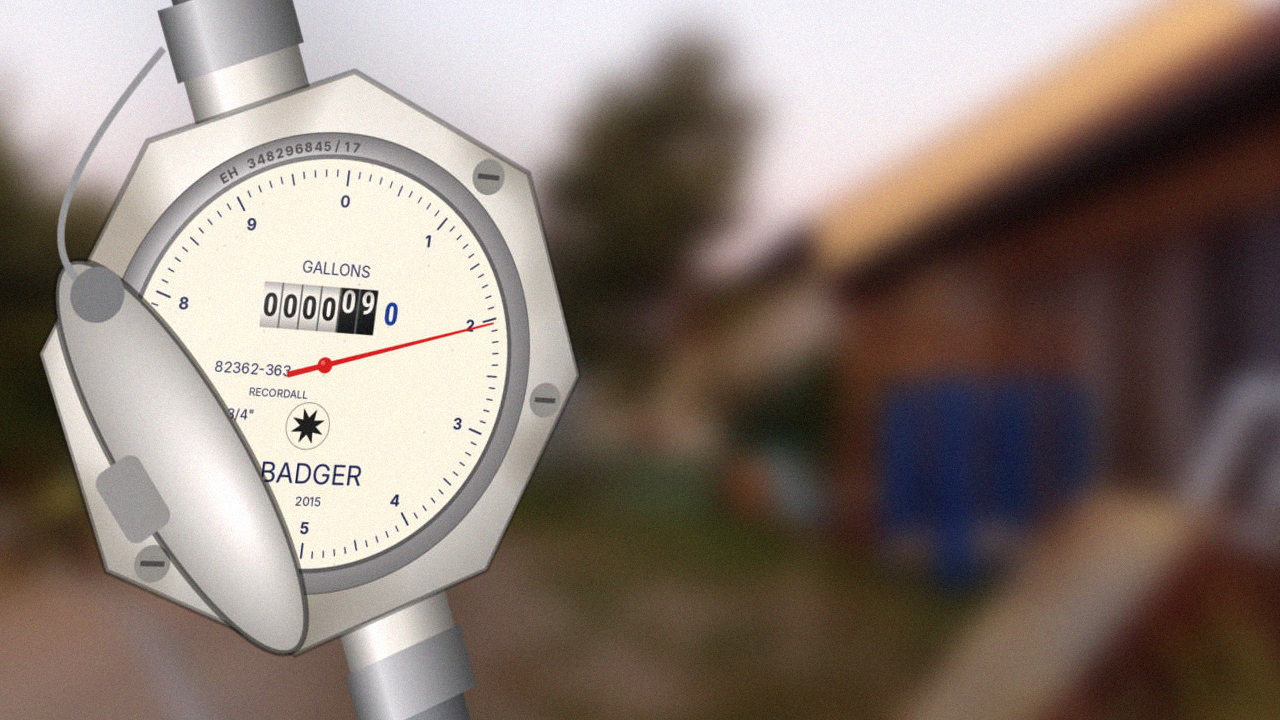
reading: 92.0
